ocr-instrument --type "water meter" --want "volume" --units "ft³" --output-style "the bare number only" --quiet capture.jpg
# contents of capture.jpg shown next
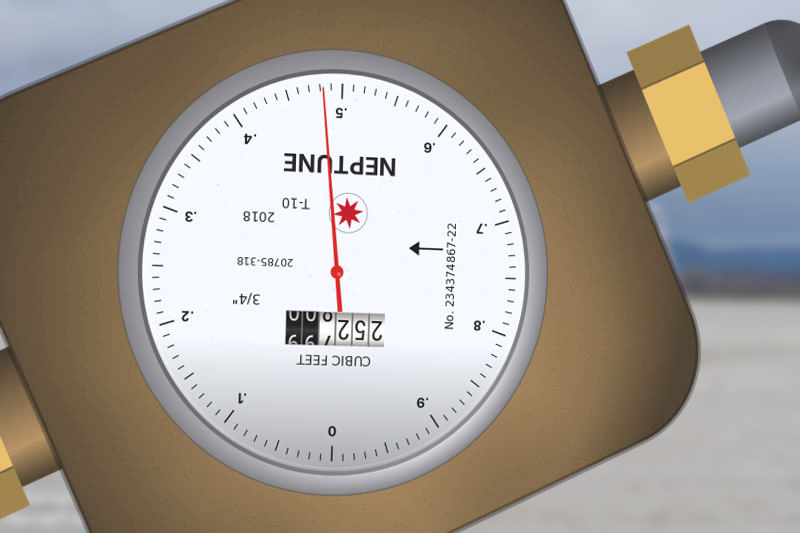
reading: 252799.48
